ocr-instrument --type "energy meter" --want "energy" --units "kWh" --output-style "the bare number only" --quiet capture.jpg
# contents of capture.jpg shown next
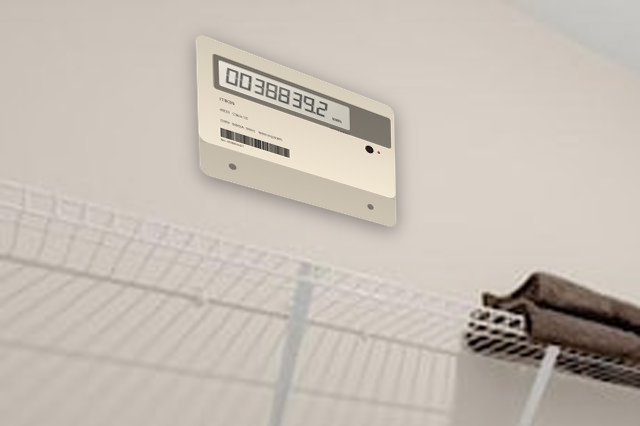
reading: 38839.2
